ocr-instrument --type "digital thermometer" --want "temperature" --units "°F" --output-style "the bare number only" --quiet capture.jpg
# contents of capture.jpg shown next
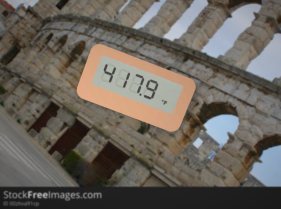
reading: 417.9
